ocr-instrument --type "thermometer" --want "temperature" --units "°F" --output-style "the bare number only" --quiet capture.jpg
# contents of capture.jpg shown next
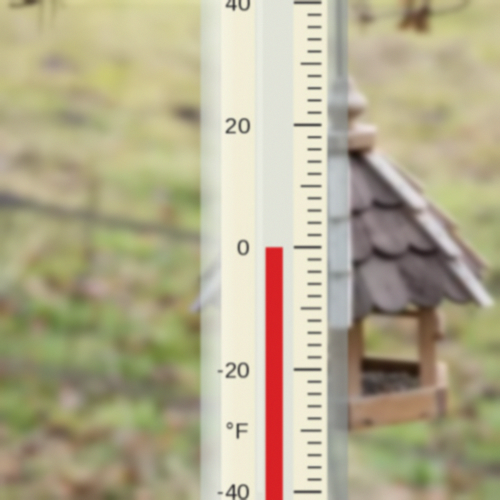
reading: 0
